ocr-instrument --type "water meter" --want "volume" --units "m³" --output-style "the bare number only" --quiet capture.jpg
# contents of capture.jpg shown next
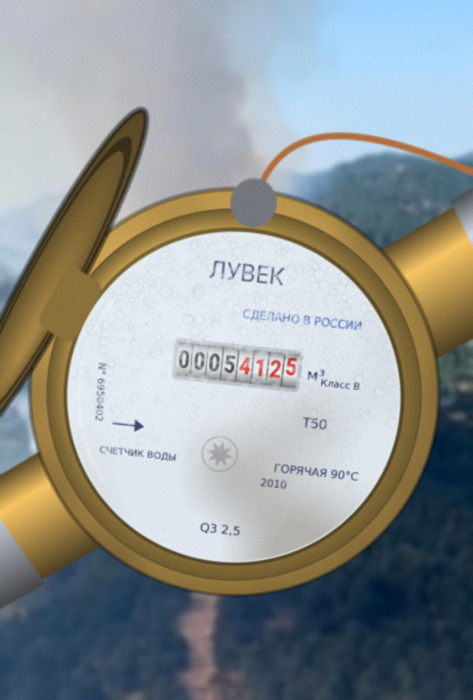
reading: 5.4125
